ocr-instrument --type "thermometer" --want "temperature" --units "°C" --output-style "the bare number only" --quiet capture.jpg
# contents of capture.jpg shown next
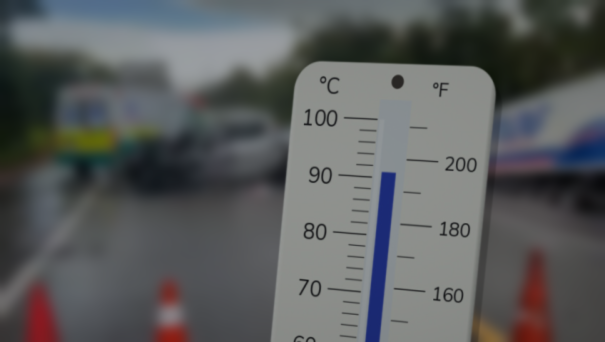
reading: 91
